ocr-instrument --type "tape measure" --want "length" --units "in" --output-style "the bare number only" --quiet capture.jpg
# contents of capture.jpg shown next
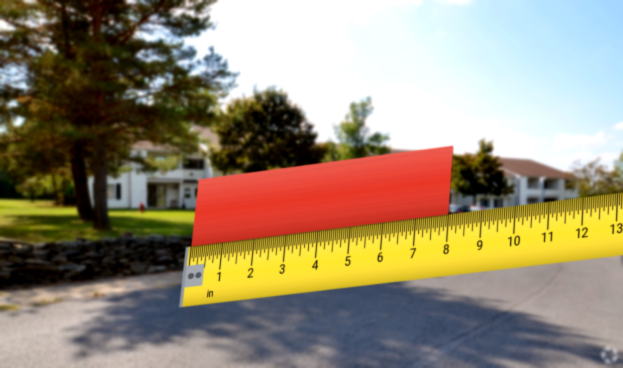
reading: 8
